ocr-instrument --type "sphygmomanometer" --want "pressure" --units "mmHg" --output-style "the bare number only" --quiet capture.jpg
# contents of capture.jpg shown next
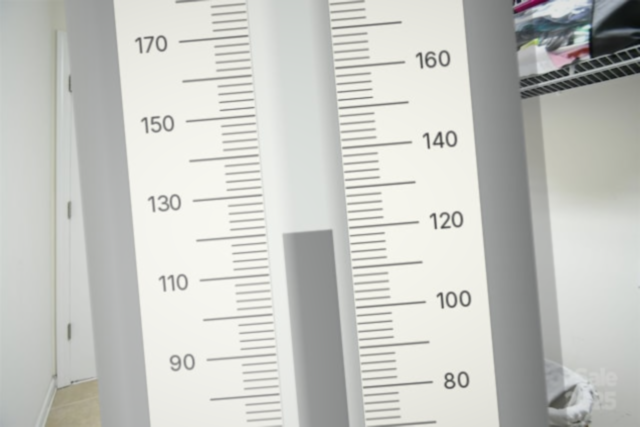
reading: 120
